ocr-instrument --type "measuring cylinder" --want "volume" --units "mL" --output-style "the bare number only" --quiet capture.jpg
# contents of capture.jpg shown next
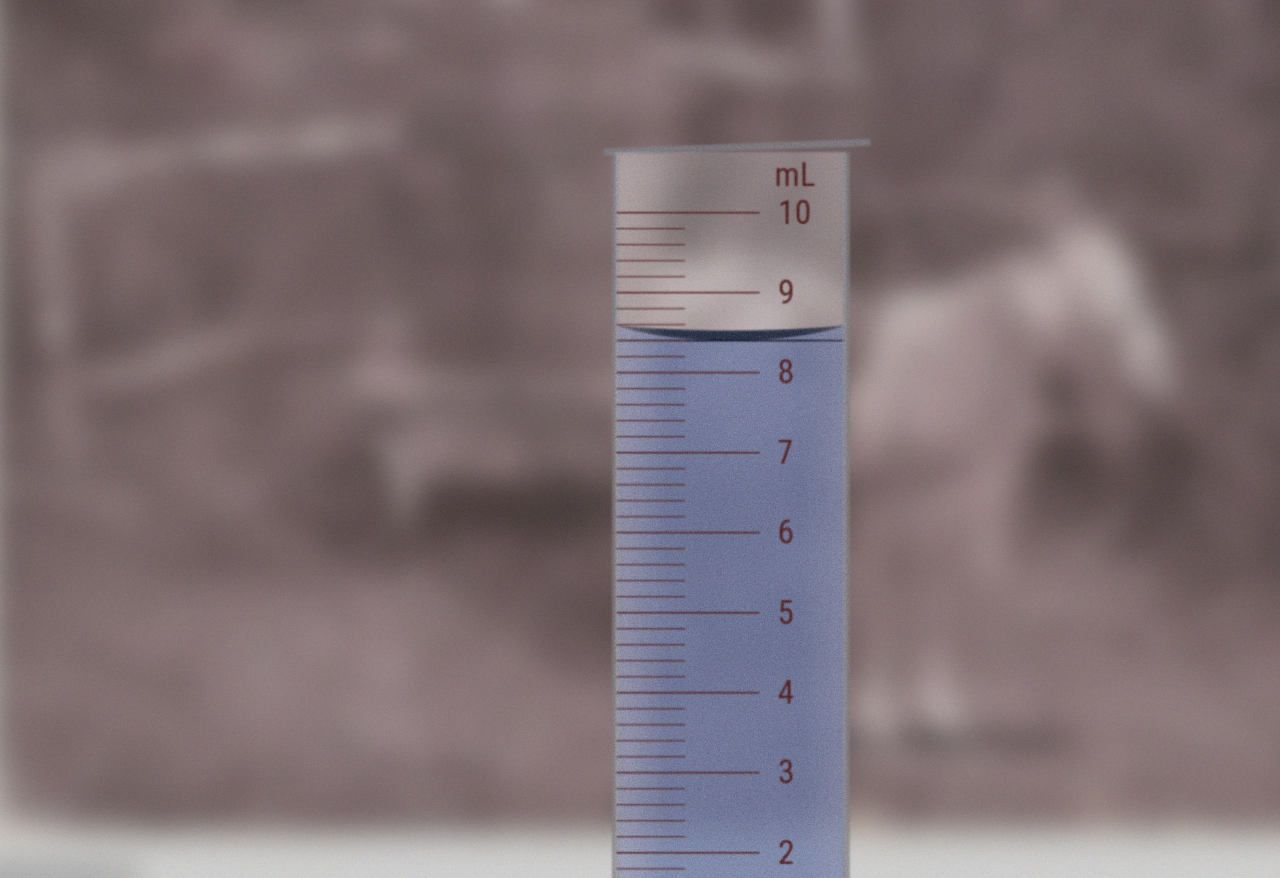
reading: 8.4
